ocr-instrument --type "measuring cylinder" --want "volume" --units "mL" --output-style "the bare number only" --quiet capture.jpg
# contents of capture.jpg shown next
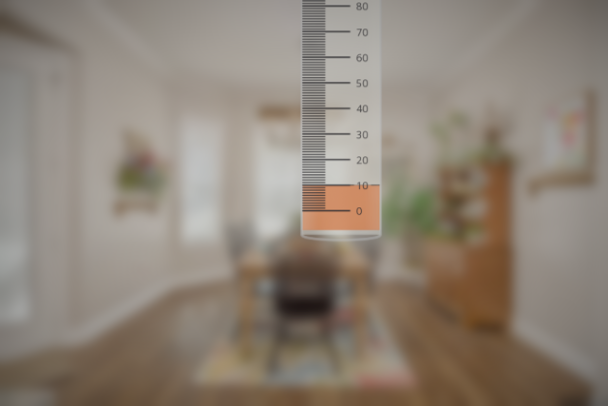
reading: 10
